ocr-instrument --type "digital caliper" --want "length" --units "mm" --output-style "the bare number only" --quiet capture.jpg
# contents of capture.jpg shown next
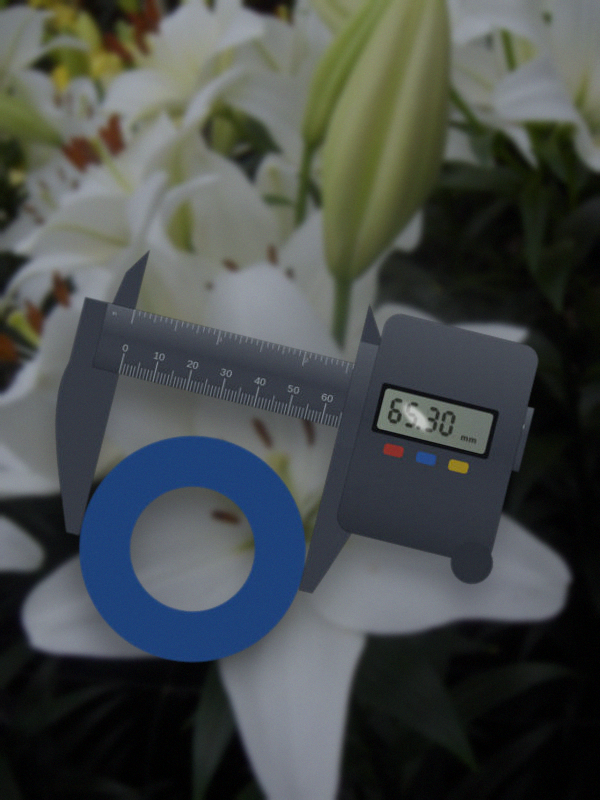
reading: 65.30
